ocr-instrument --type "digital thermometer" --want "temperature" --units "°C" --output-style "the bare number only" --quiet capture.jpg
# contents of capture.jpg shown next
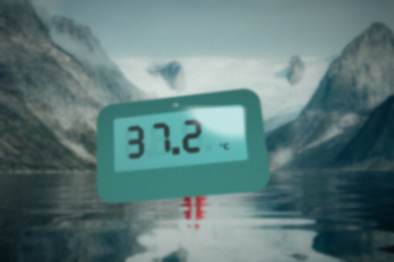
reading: 37.2
